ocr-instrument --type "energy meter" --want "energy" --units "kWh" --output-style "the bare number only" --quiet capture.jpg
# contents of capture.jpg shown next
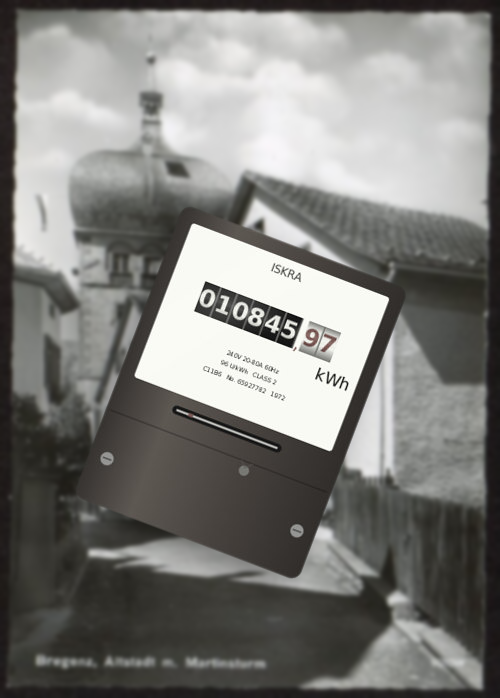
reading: 10845.97
